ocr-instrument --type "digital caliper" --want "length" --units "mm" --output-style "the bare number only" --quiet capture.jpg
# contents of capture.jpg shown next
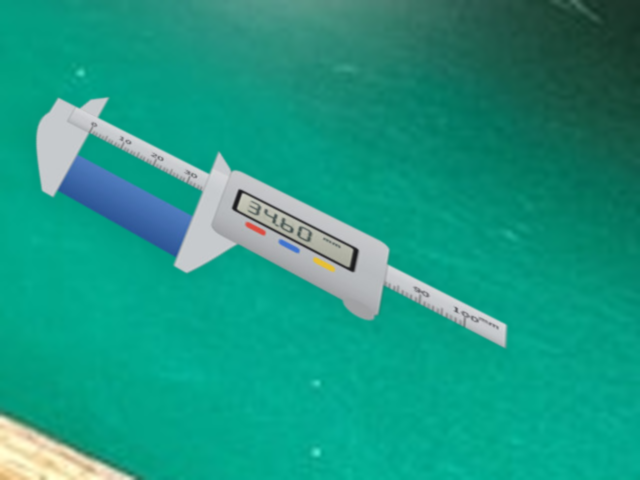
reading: 34.60
